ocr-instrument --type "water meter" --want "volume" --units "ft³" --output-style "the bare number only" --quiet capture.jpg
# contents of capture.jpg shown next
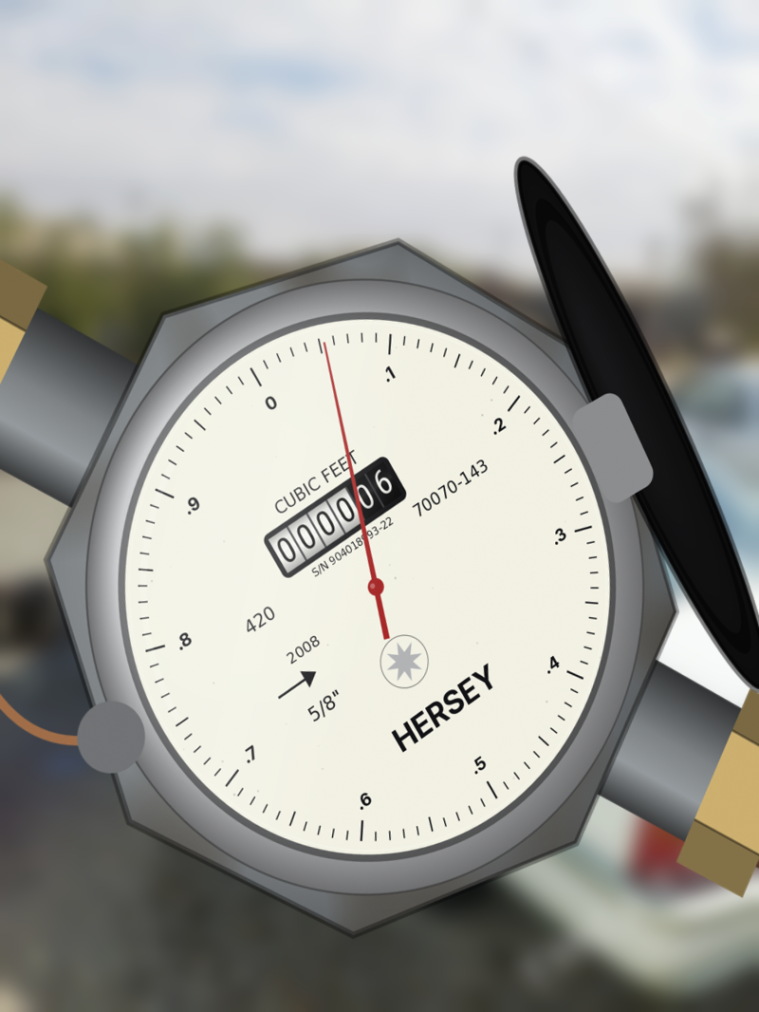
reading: 6.05
